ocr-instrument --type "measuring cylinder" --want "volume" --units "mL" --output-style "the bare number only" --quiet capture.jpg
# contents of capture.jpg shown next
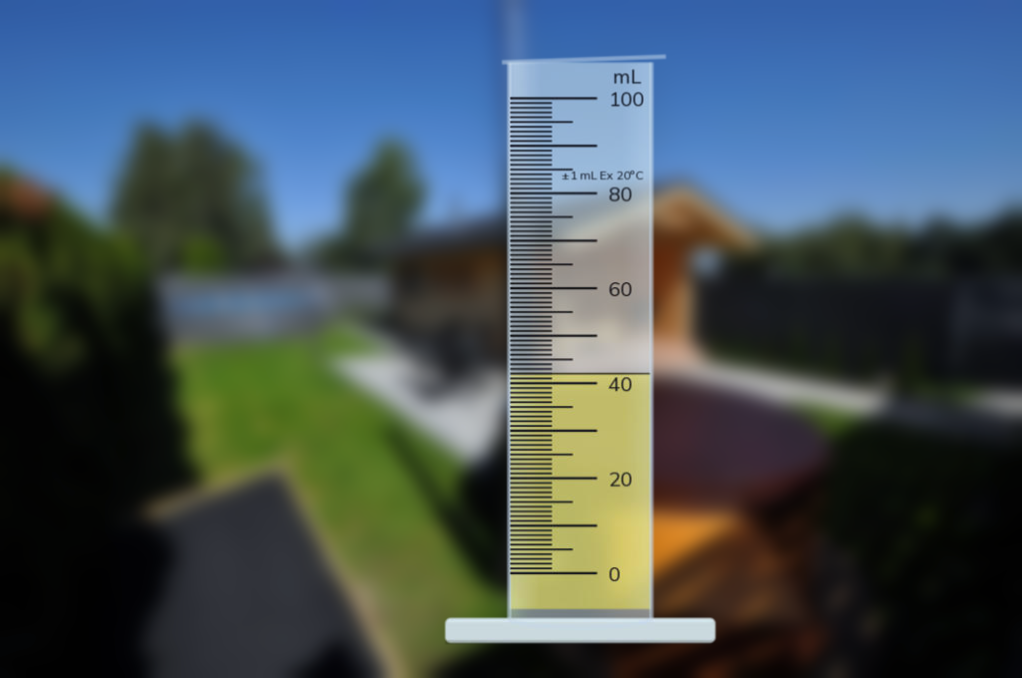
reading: 42
